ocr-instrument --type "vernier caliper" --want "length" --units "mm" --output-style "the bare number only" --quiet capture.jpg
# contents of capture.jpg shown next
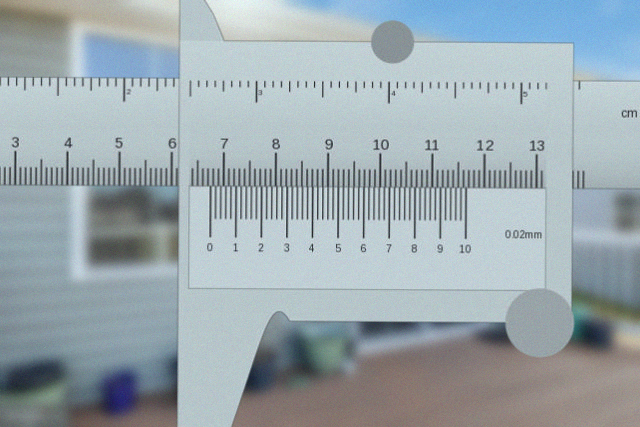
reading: 67.5
